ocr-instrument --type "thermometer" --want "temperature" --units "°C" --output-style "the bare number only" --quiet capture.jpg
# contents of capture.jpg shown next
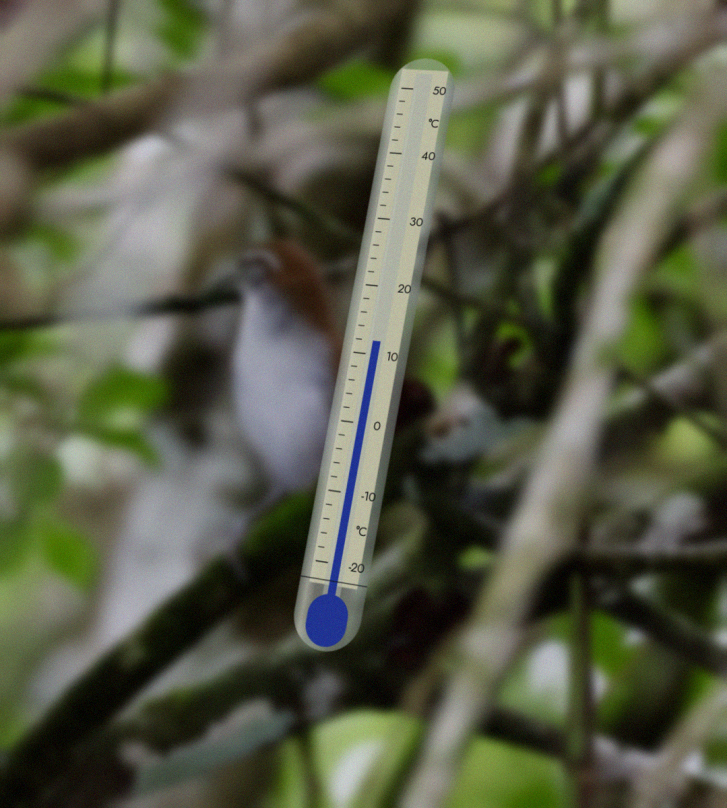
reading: 12
